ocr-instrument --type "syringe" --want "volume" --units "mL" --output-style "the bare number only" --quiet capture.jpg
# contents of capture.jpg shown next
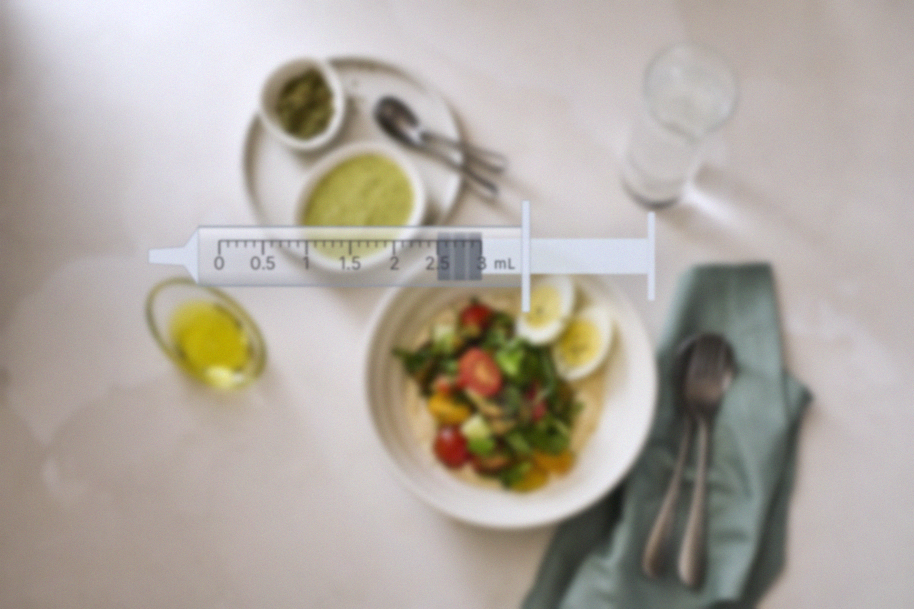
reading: 2.5
